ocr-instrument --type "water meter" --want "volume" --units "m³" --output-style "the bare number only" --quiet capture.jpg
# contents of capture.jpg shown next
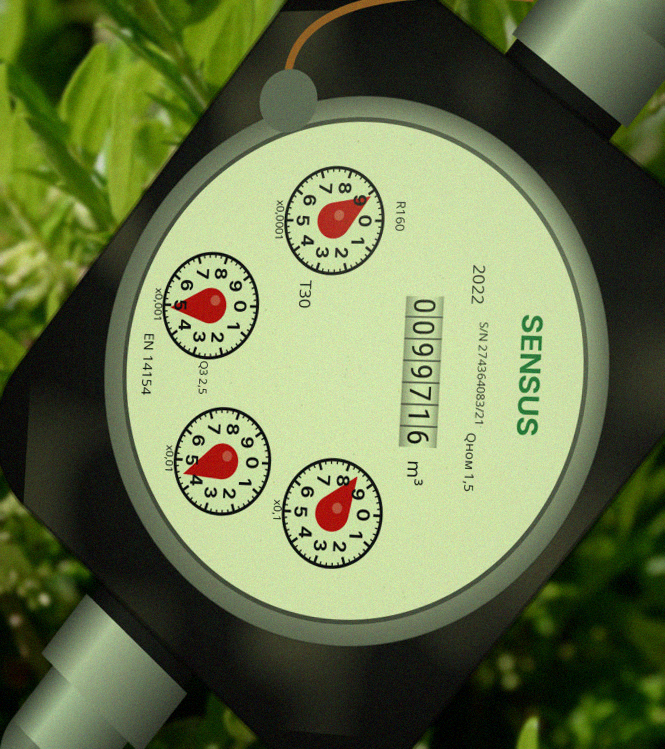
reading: 99716.8449
